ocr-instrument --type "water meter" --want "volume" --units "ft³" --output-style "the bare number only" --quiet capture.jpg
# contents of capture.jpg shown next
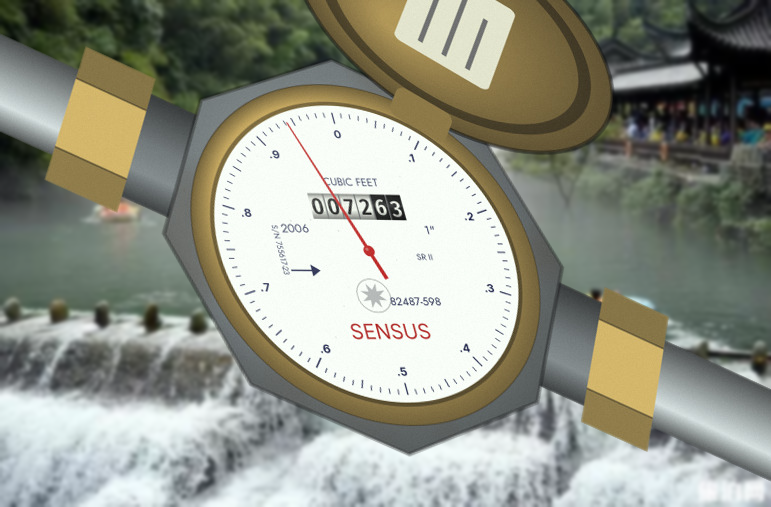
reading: 7262.94
